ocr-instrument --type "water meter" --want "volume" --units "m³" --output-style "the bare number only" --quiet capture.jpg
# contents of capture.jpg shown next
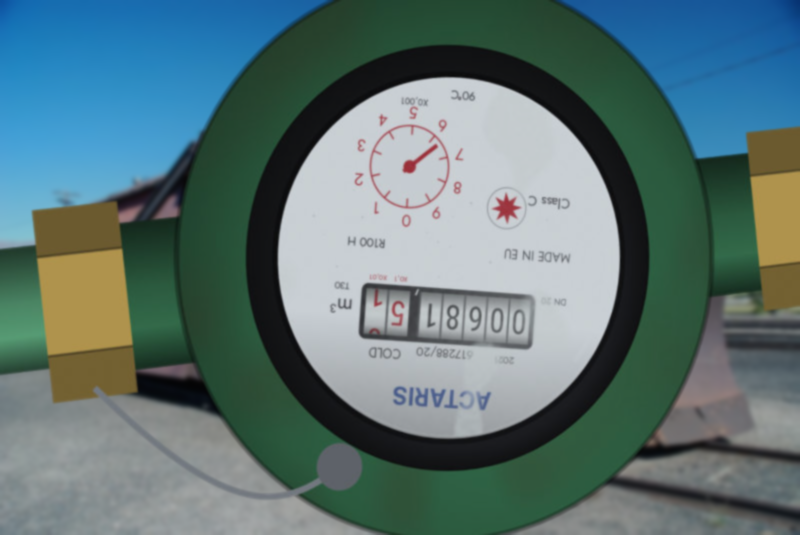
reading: 681.506
